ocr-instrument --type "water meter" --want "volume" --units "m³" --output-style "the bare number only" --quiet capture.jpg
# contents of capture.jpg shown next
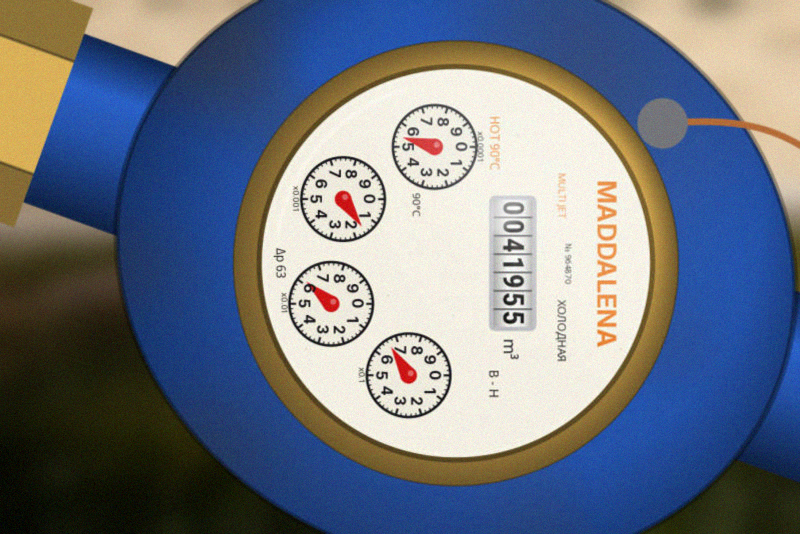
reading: 41955.6615
